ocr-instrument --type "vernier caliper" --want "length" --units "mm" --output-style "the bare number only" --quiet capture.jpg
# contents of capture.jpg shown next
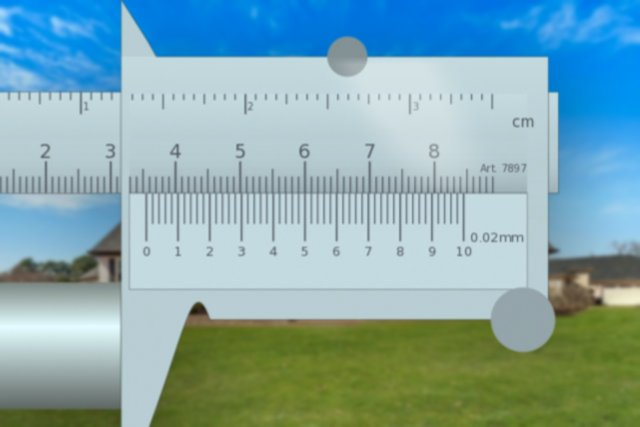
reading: 35.5
